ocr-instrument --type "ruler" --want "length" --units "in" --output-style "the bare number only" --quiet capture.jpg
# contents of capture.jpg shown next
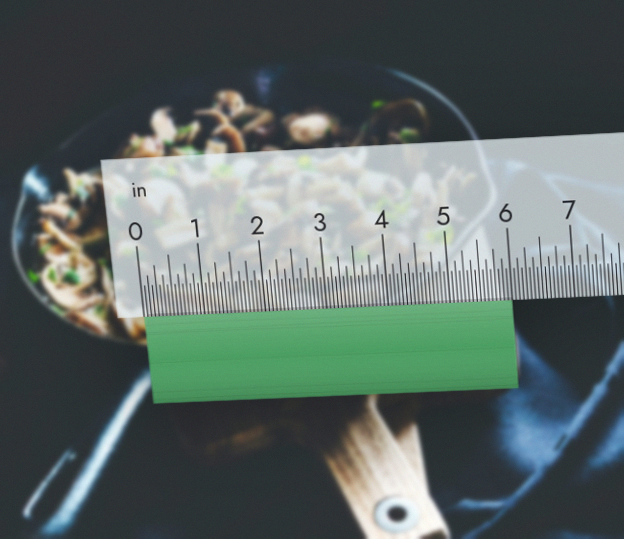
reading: 6
